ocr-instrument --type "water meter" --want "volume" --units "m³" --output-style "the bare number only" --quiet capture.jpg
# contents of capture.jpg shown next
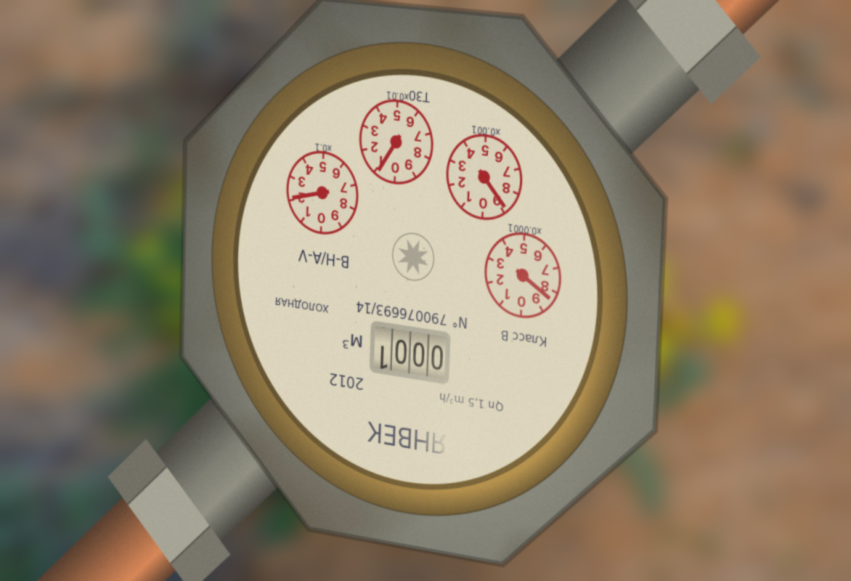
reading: 1.2088
